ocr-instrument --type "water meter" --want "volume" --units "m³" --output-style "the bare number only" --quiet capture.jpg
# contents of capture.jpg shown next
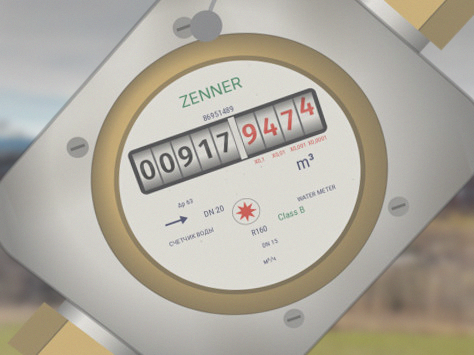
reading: 917.9474
